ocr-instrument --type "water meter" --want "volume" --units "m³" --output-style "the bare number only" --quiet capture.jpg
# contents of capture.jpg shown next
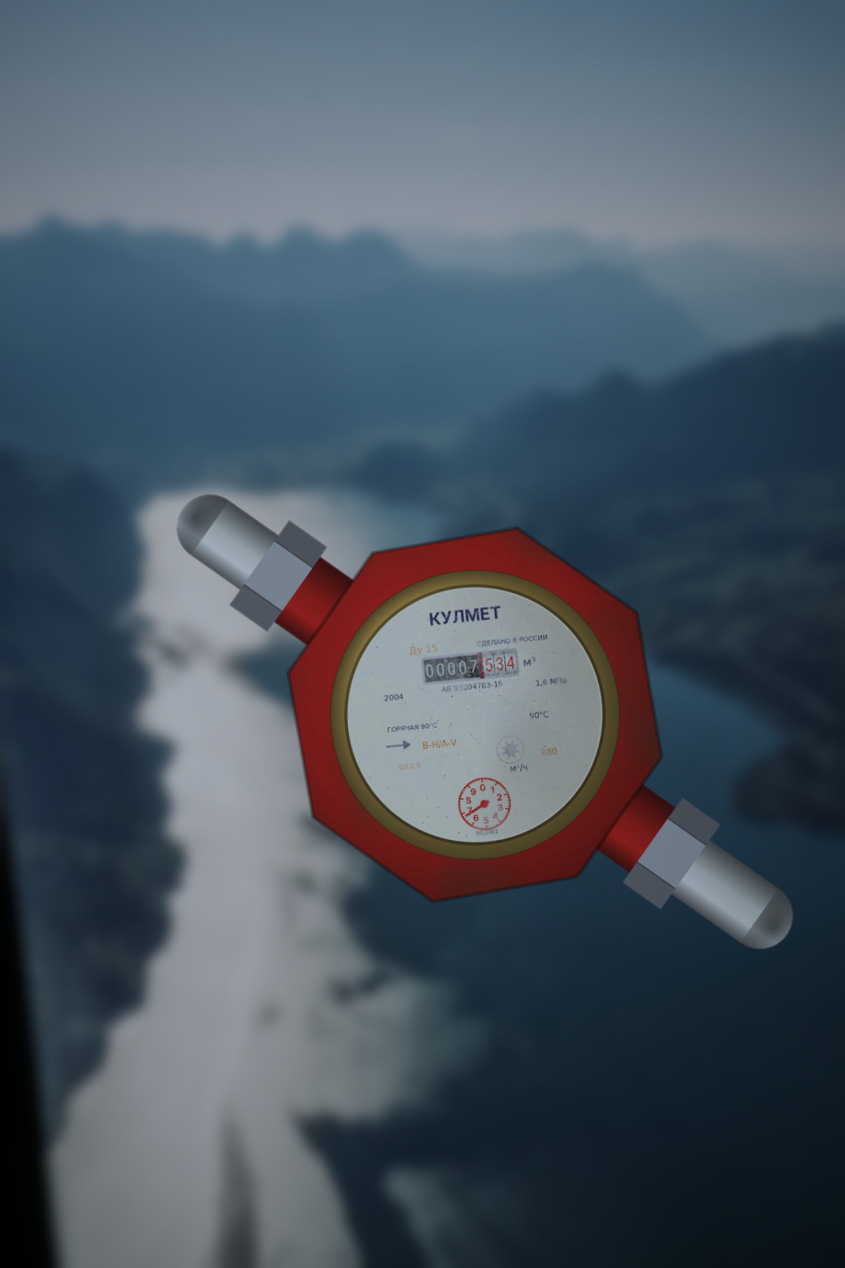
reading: 7.5346
